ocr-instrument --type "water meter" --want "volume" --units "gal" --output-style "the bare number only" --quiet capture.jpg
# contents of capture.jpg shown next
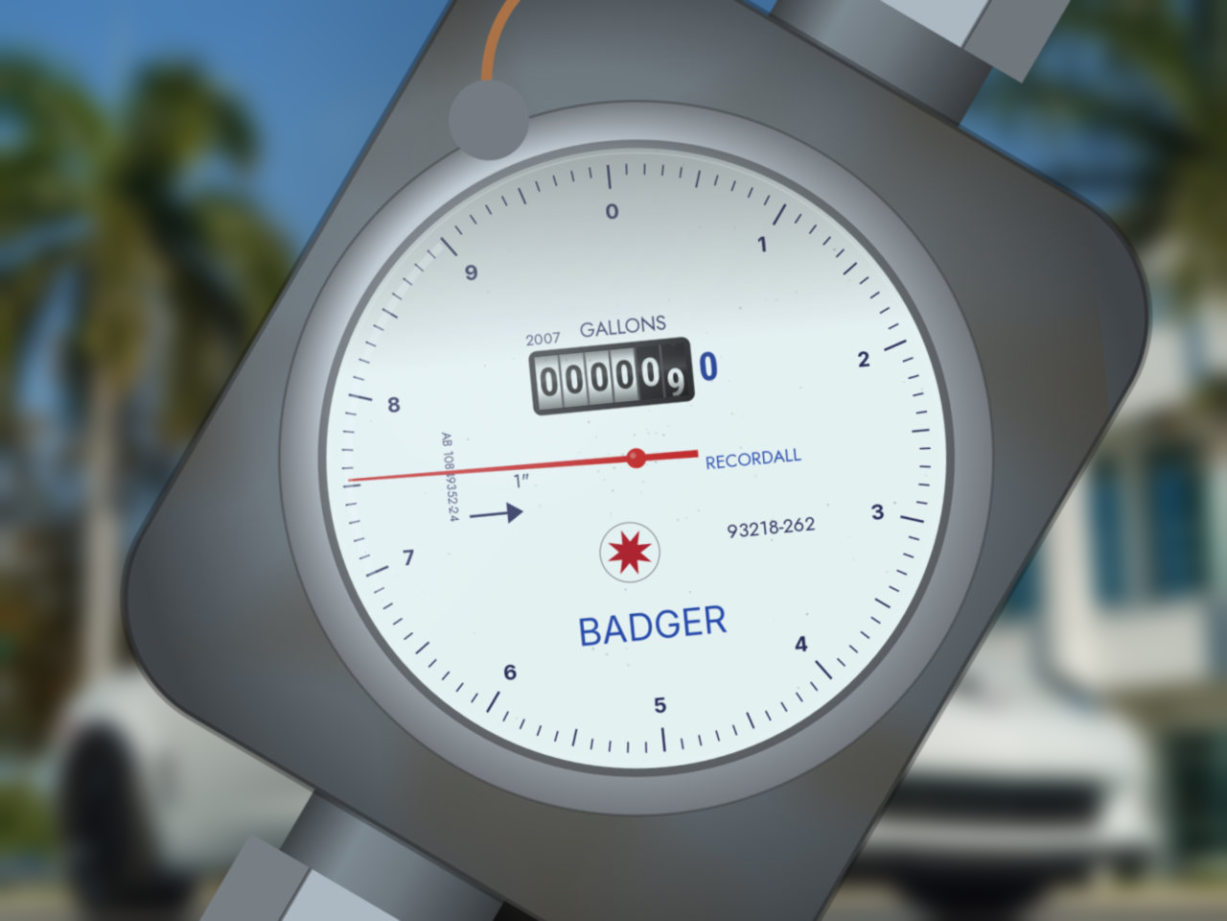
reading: 87.5
